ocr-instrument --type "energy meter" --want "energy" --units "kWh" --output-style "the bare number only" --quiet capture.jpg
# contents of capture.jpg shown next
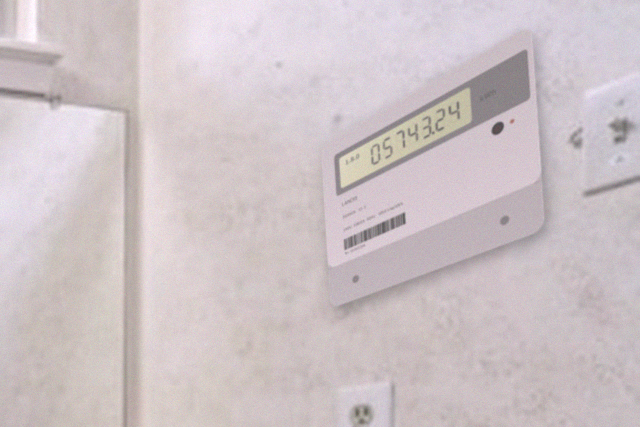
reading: 5743.24
